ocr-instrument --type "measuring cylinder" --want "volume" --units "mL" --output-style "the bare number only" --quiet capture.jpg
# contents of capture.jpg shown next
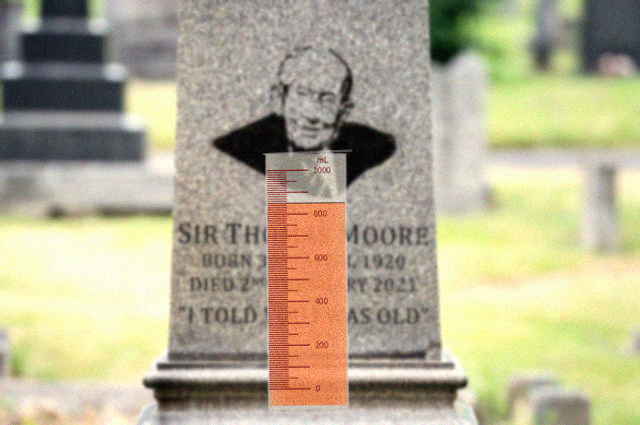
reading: 850
